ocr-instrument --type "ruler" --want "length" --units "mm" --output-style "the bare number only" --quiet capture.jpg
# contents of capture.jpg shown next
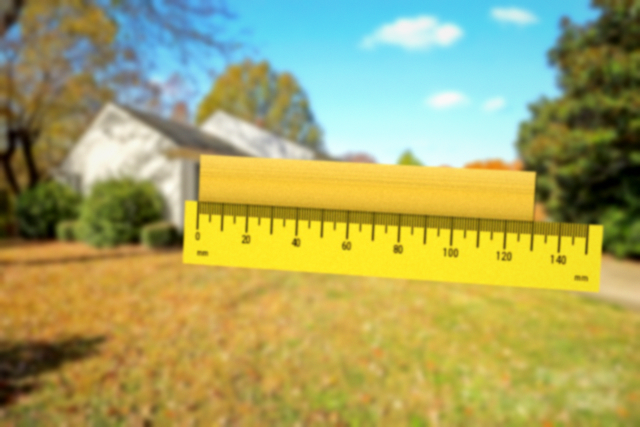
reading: 130
